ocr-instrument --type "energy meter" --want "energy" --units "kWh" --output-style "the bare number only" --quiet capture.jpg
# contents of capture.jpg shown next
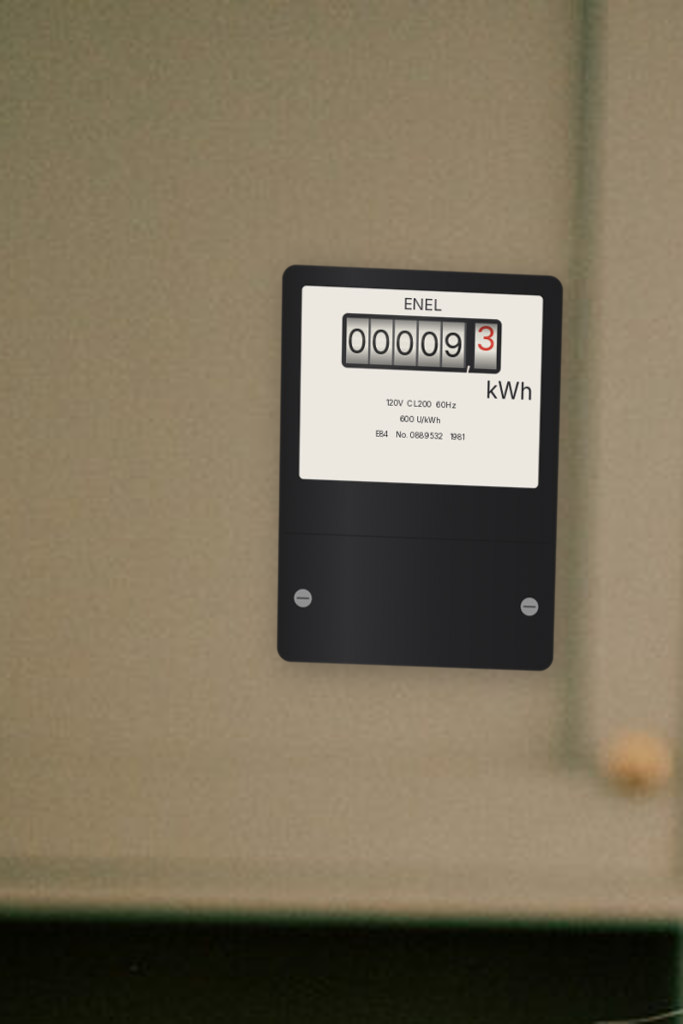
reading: 9.3
